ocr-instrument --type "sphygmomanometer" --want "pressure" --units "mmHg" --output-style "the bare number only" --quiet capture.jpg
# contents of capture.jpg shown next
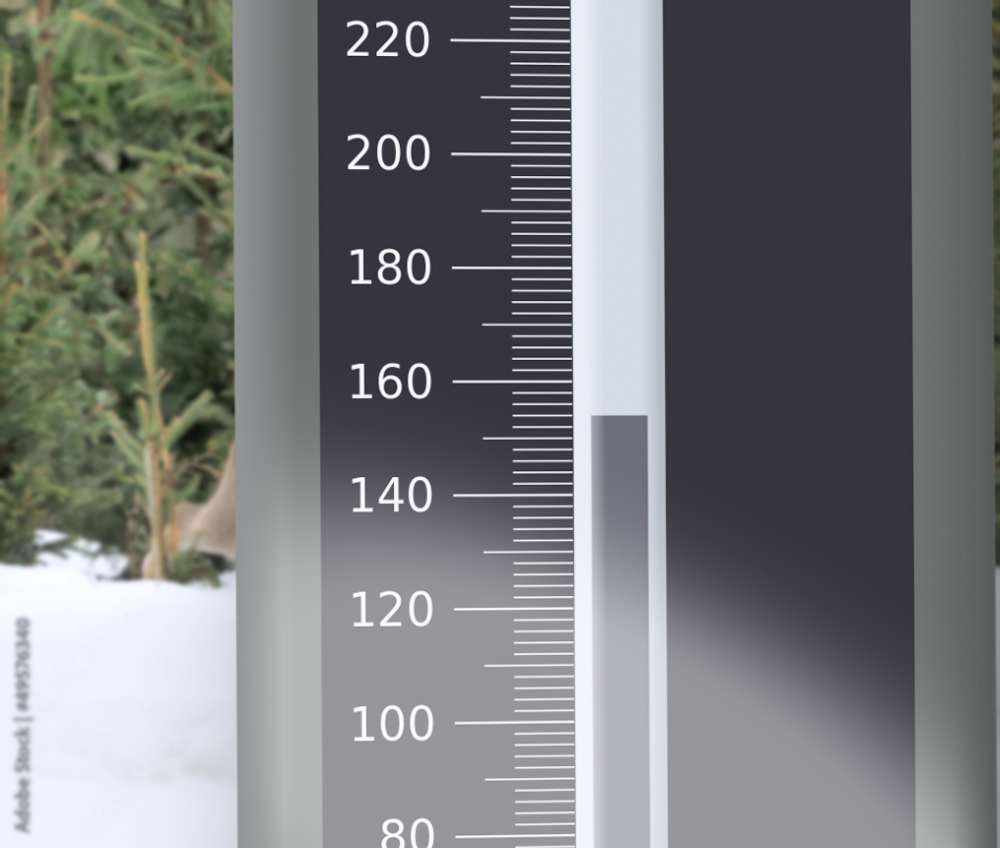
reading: 154
